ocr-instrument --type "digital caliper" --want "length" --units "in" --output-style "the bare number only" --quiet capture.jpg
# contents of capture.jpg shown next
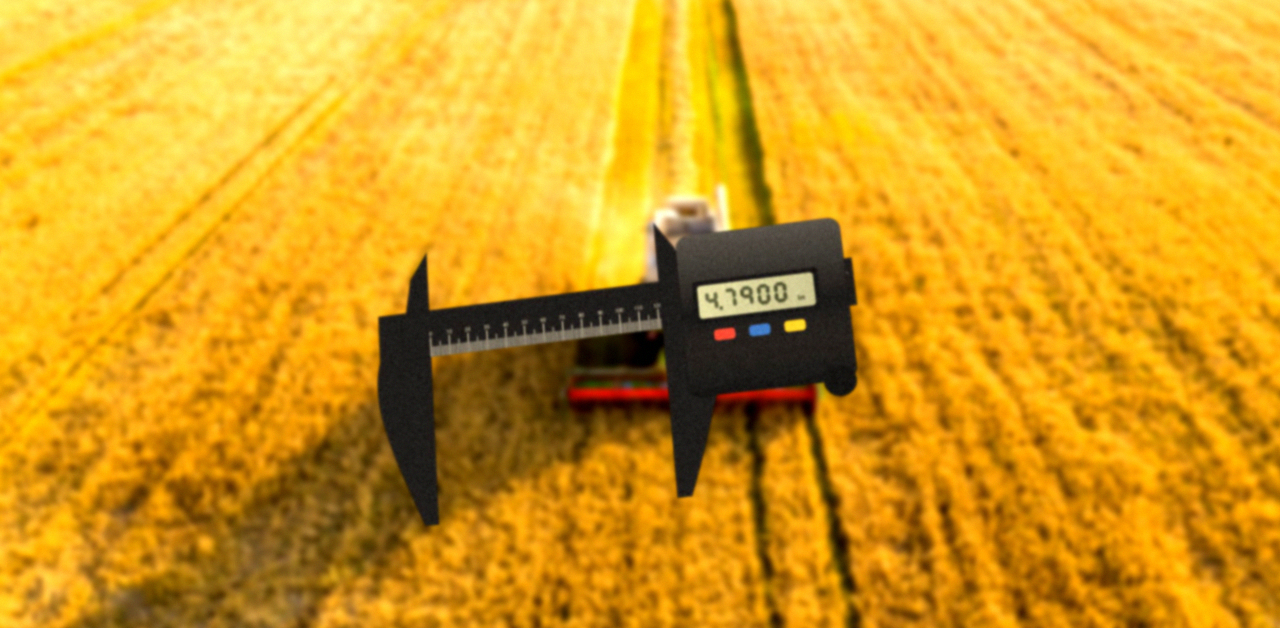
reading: 4.7900
